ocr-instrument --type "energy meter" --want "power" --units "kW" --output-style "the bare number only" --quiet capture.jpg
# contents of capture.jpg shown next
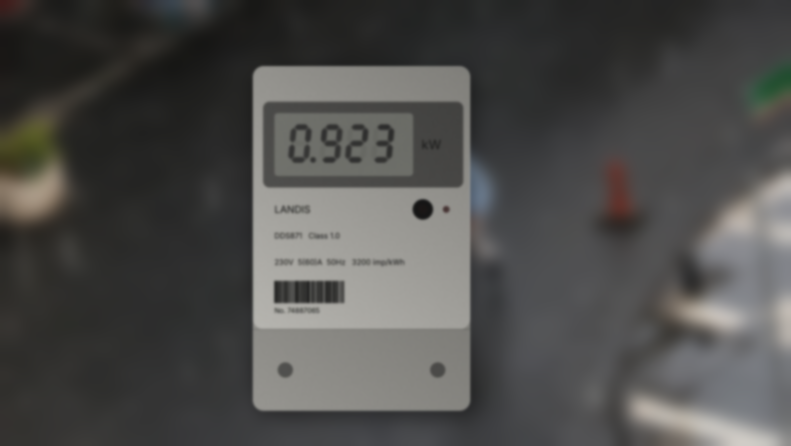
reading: 0.923
